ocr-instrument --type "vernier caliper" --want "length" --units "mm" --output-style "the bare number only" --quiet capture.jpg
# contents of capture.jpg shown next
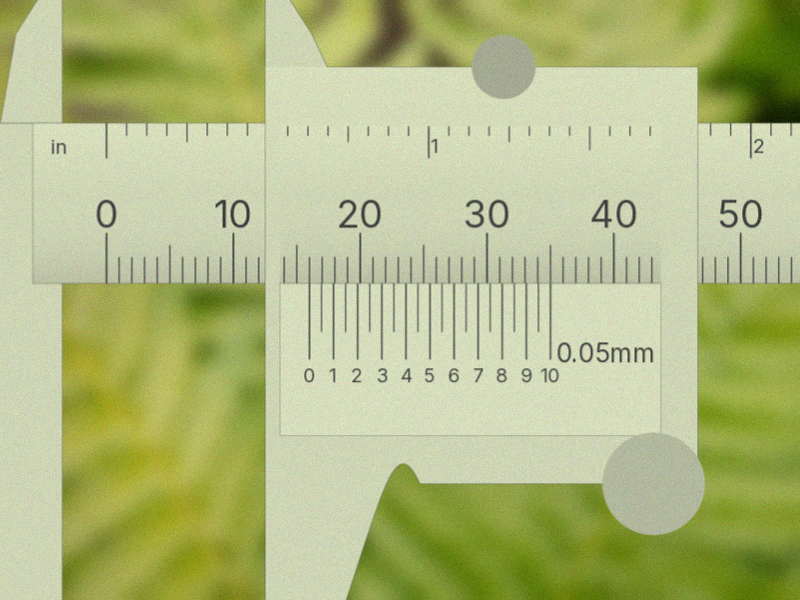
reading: 16.0
